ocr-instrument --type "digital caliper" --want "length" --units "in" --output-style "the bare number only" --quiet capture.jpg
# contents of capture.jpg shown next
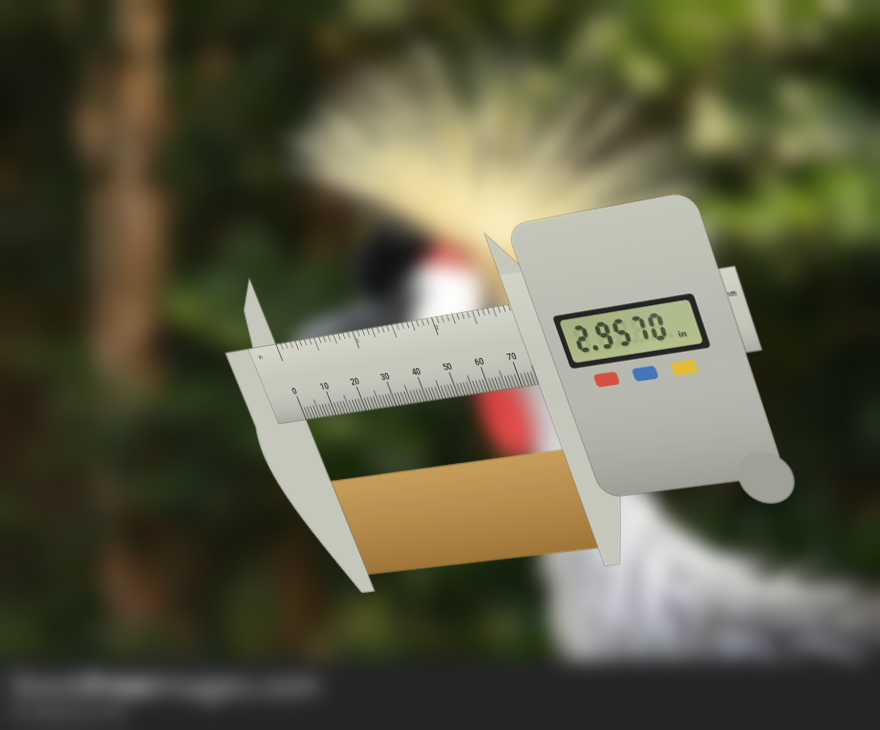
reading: 2.9570
